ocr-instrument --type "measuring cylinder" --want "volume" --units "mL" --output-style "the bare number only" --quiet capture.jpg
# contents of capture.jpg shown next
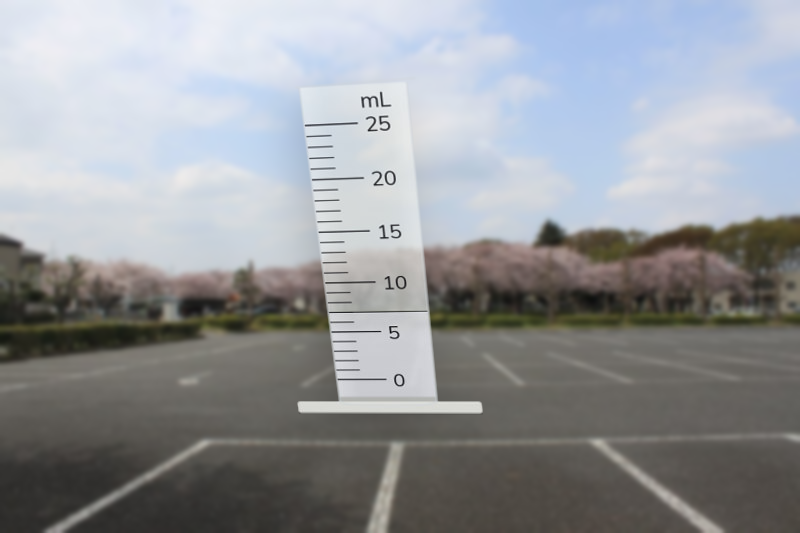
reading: 7
